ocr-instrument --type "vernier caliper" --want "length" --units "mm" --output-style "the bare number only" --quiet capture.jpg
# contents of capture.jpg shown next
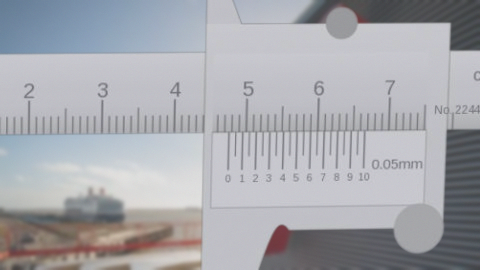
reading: 47.6
